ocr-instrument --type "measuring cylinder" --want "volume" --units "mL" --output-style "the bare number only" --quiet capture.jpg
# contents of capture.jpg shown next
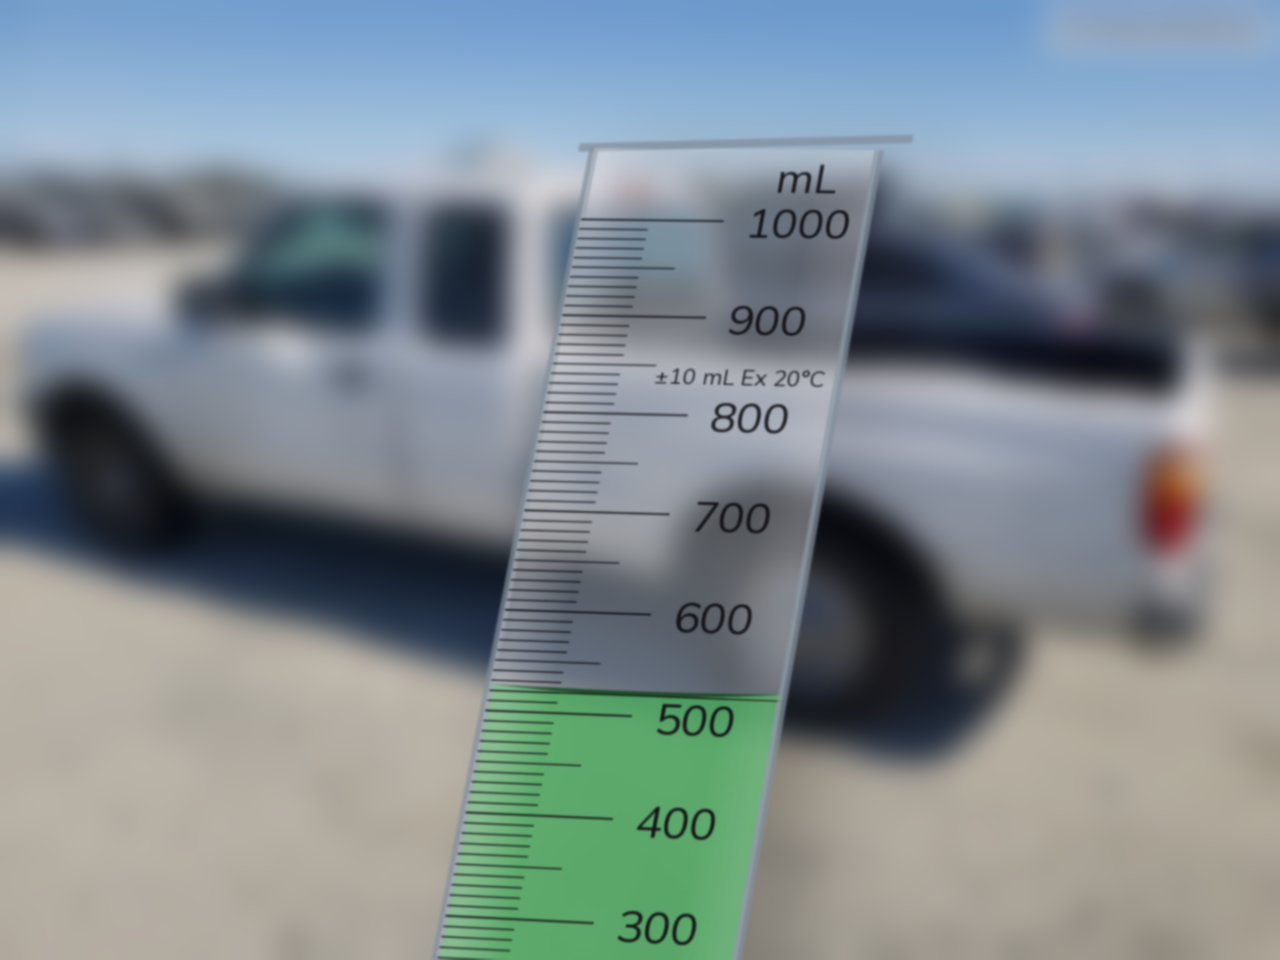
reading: 520
